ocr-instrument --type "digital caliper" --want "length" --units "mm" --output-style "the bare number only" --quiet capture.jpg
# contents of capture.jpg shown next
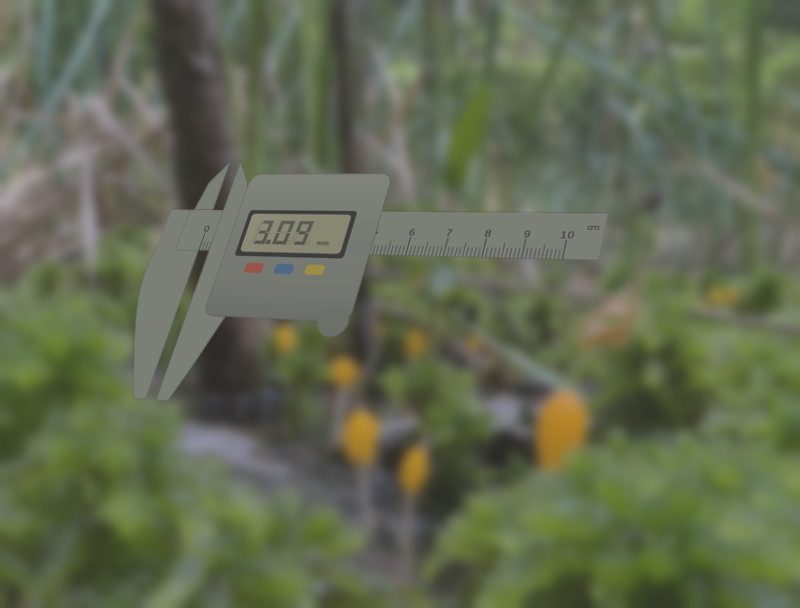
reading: 3.09
